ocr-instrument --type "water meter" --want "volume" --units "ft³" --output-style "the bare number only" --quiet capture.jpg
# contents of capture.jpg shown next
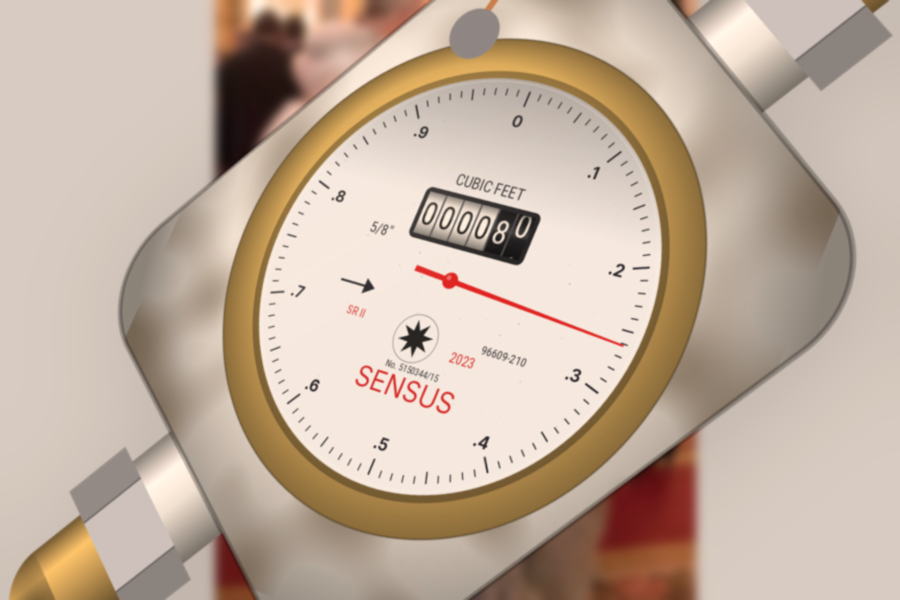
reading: 80.26
